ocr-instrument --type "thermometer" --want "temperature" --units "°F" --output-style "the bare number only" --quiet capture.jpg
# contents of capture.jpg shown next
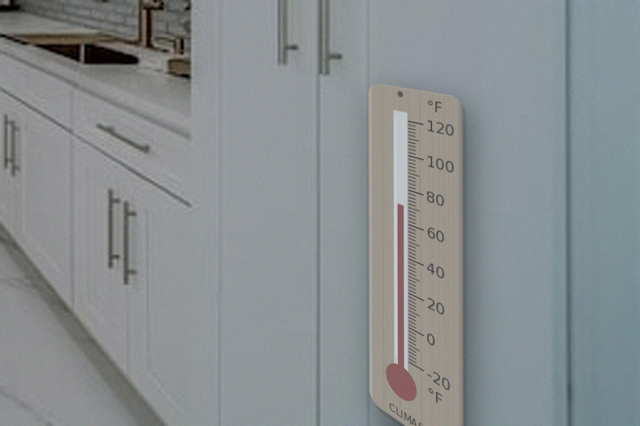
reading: 70
